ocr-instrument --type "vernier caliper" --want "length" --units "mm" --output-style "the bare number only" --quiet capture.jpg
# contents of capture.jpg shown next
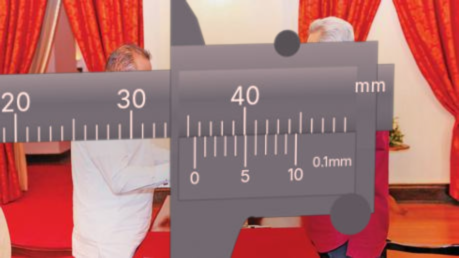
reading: 35.6
